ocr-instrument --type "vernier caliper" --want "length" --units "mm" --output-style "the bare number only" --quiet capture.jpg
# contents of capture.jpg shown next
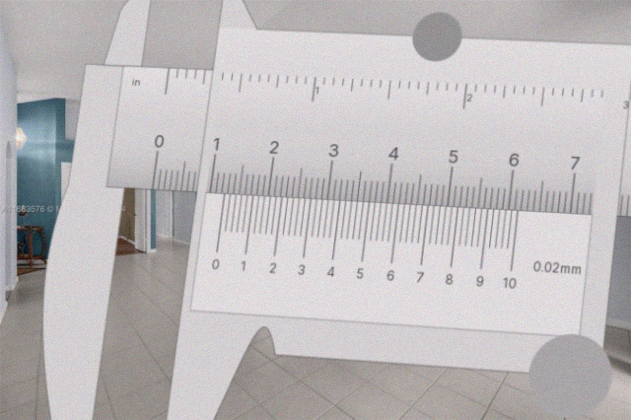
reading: 12.5
